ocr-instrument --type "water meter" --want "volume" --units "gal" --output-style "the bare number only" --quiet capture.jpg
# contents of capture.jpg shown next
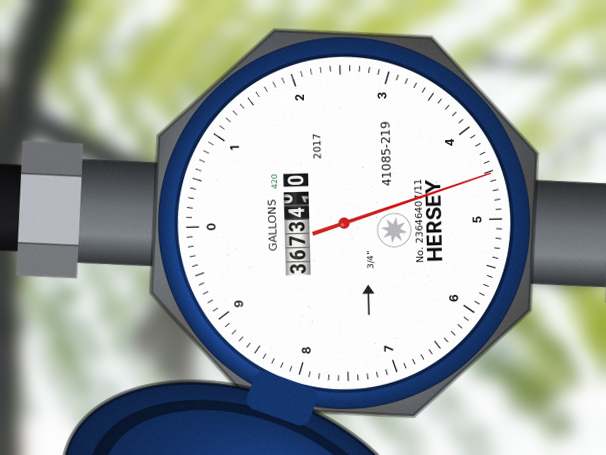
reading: 3673404.5
